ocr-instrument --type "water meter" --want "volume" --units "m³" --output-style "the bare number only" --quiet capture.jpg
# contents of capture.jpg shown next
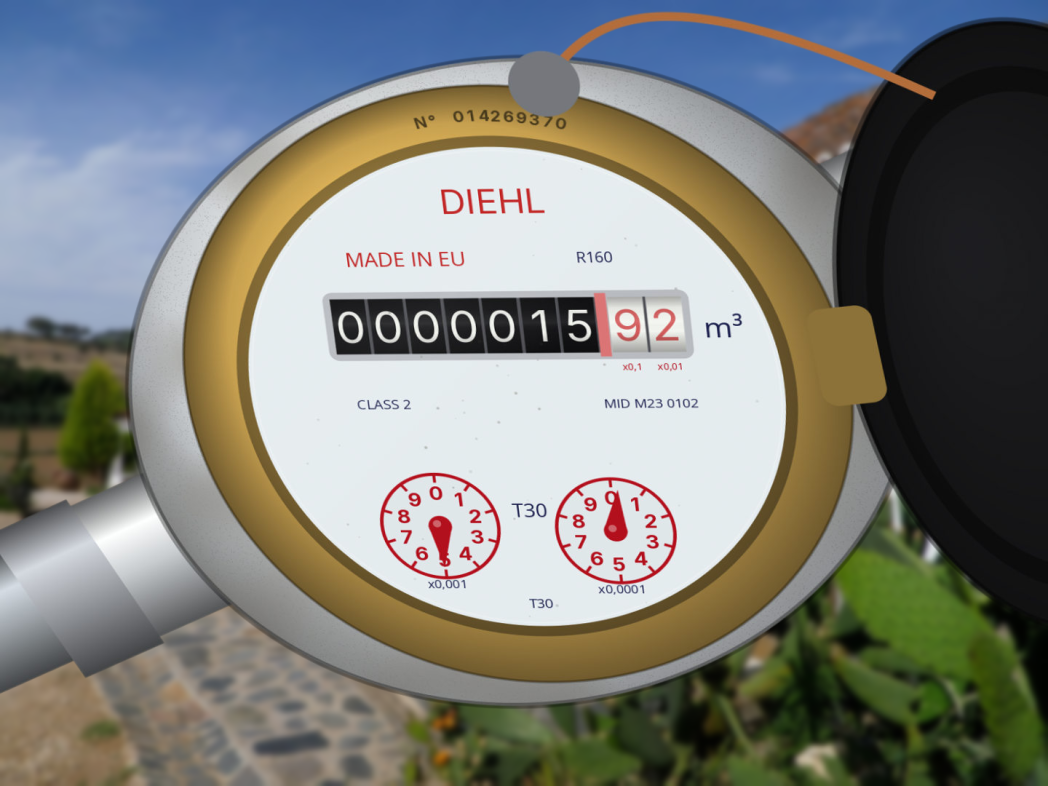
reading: 15.9250
